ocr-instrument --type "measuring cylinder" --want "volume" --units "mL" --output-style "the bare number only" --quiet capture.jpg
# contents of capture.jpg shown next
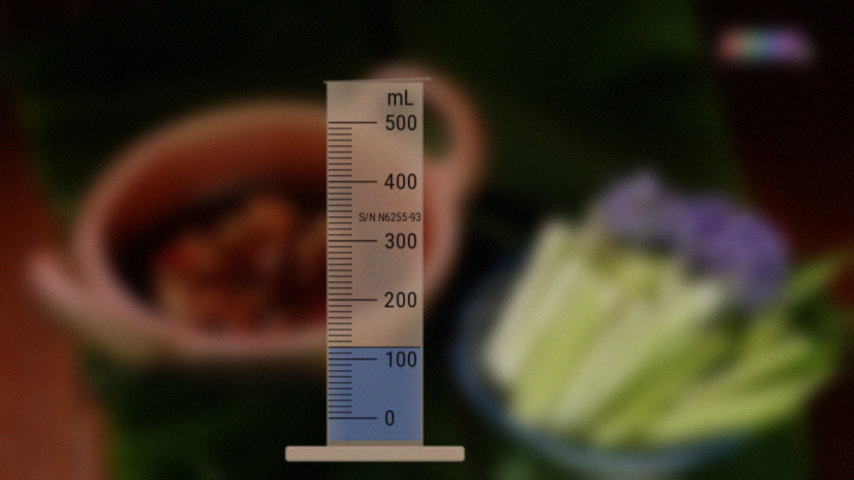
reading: 120
